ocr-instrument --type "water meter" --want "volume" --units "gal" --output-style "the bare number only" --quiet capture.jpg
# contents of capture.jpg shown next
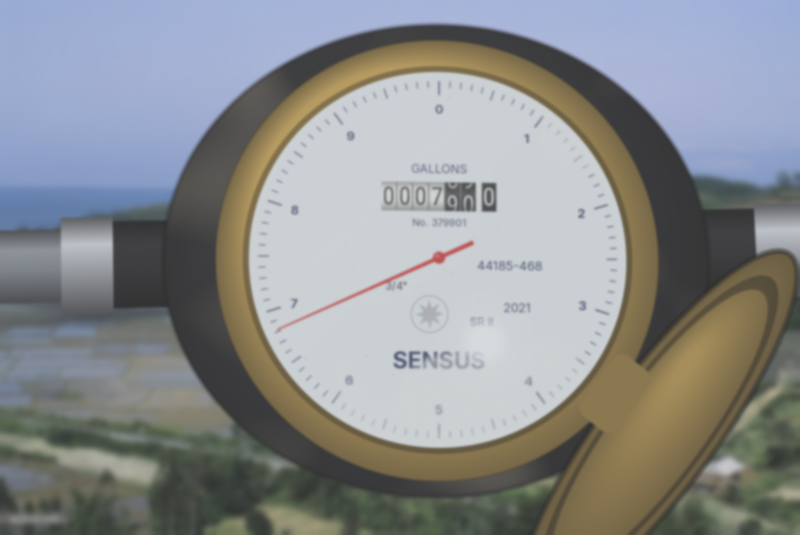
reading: 7896.8
